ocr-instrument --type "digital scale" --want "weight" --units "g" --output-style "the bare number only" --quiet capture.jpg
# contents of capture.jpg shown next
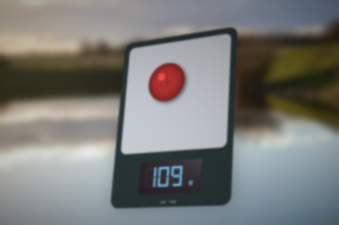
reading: 109
